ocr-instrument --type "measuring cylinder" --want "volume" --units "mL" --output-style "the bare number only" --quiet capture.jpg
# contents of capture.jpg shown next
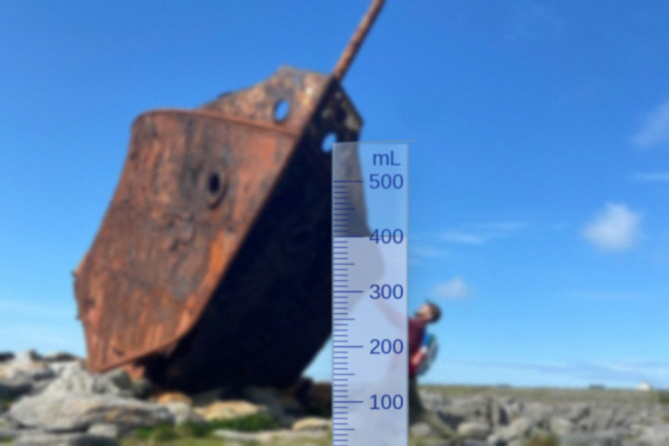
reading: 400
